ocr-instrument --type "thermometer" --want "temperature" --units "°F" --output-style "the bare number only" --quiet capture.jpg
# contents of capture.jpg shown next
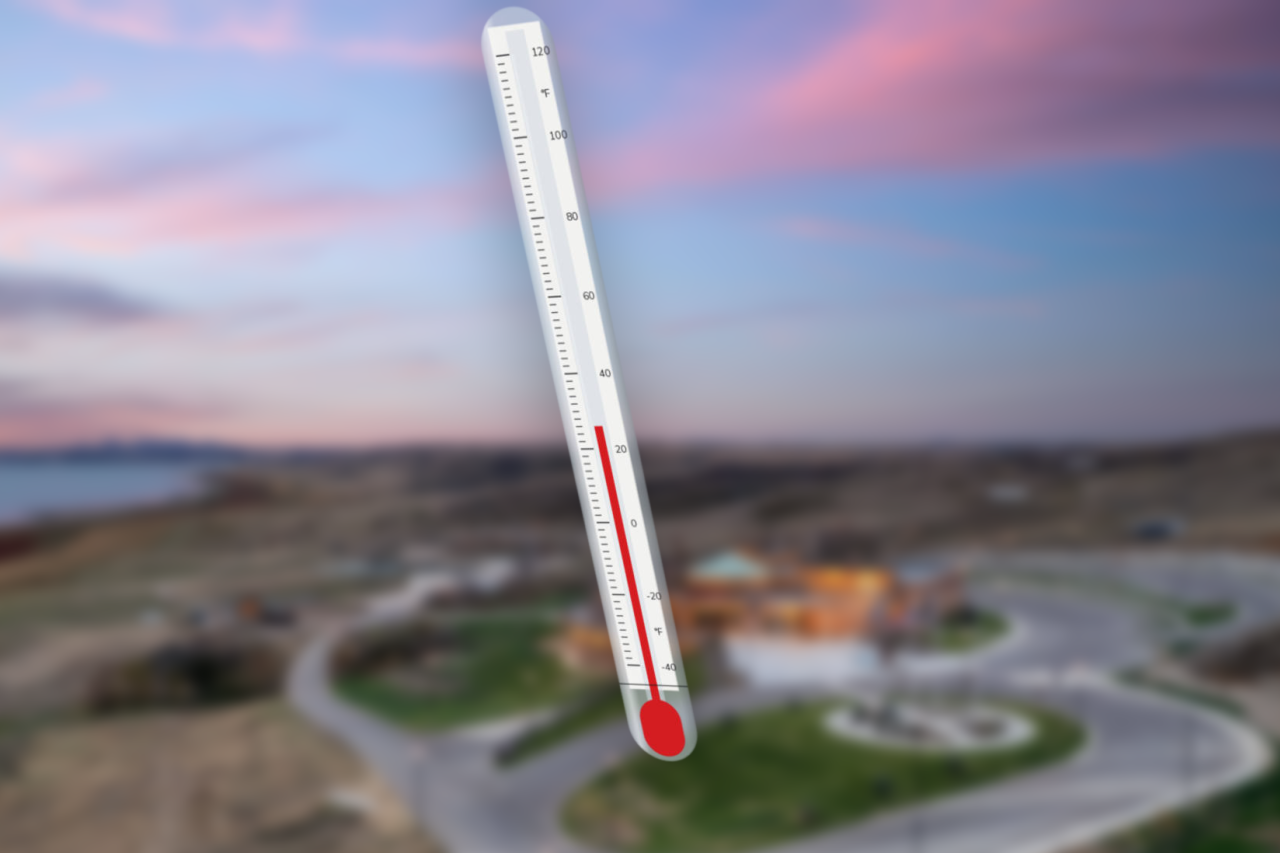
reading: 26
